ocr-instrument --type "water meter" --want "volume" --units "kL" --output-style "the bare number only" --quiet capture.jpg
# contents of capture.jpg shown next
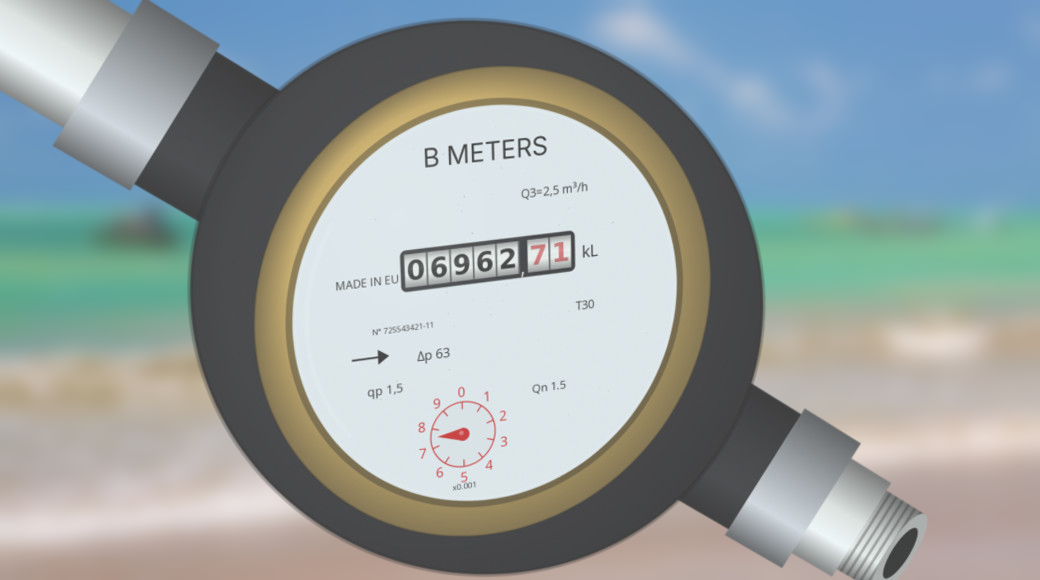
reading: 6962.717
